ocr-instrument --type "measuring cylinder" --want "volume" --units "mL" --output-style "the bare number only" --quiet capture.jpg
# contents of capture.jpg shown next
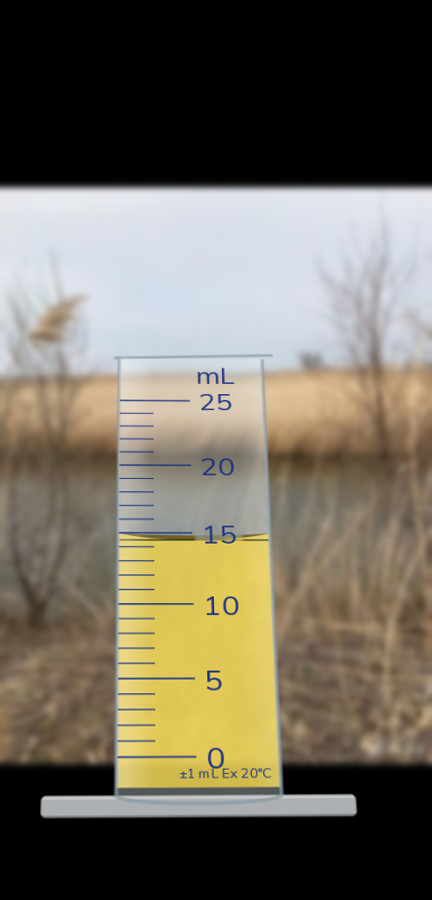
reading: 14.5
